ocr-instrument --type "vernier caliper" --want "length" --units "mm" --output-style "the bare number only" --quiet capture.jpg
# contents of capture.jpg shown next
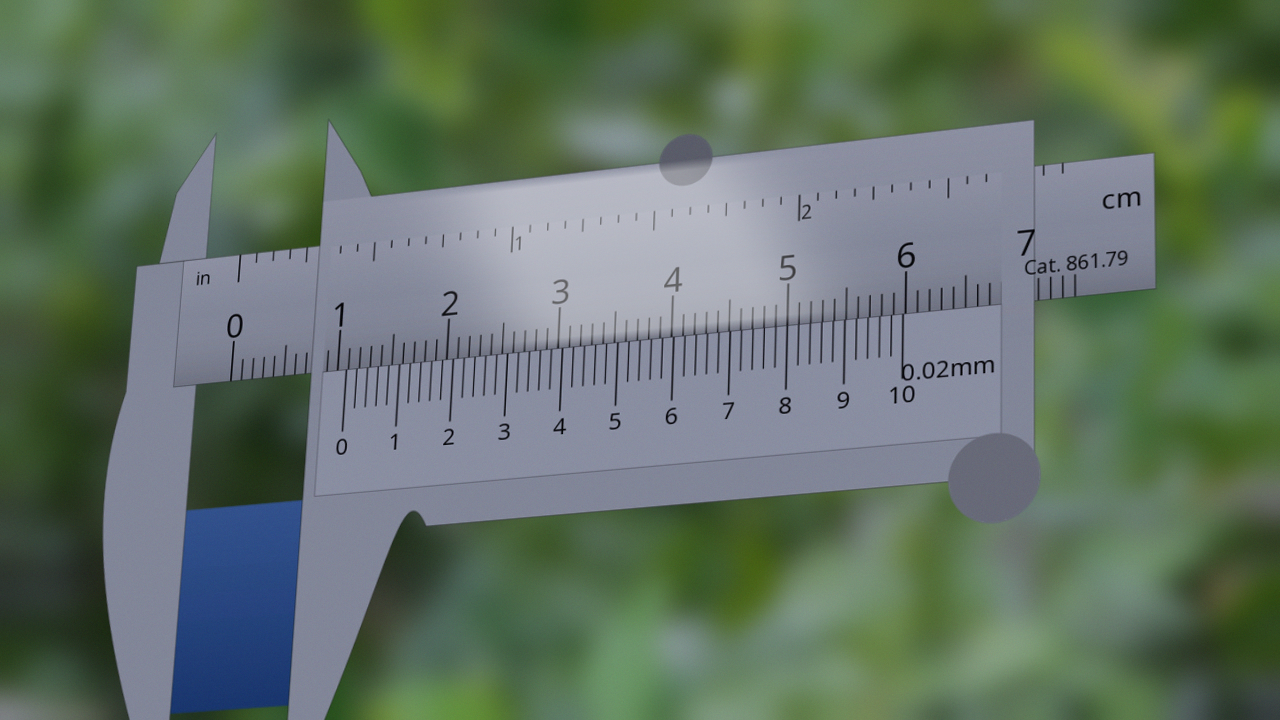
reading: 10.8
